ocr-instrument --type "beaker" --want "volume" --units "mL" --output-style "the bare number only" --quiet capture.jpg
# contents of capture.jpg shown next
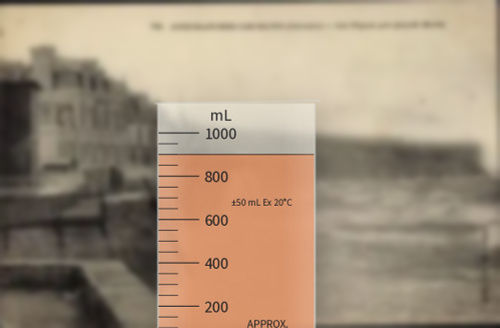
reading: 900
